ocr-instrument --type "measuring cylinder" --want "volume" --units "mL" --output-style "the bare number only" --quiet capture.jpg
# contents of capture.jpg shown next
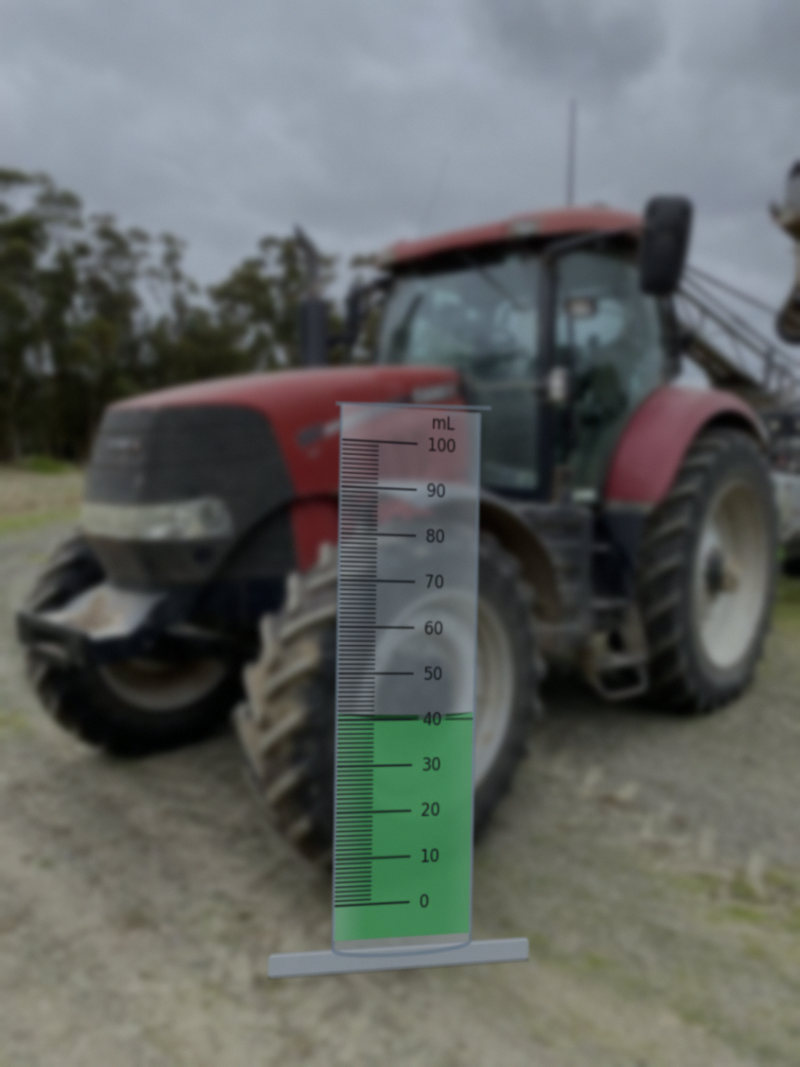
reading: 40
